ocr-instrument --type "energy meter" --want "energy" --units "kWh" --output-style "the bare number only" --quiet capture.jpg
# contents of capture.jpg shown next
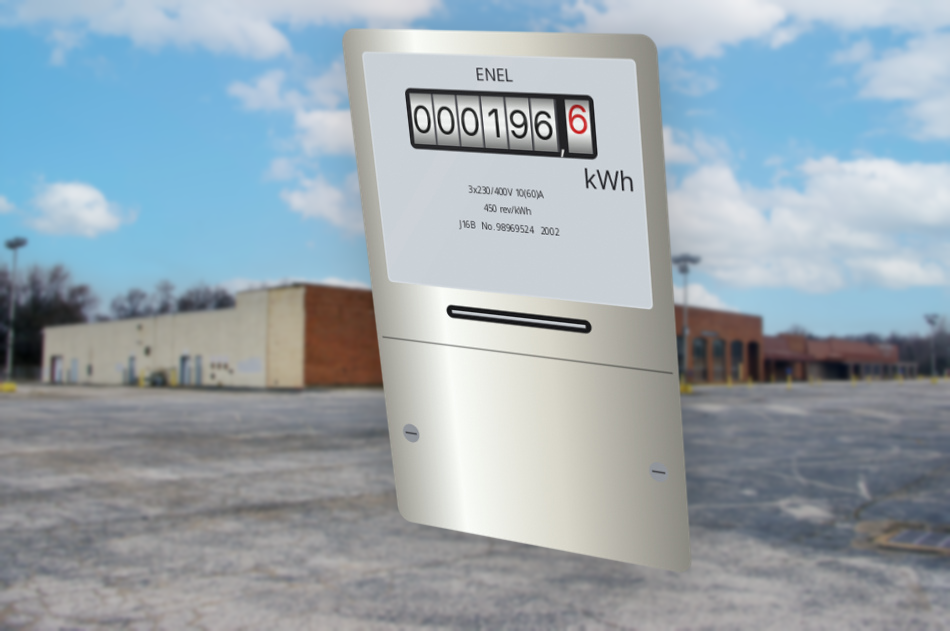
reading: 196.6
